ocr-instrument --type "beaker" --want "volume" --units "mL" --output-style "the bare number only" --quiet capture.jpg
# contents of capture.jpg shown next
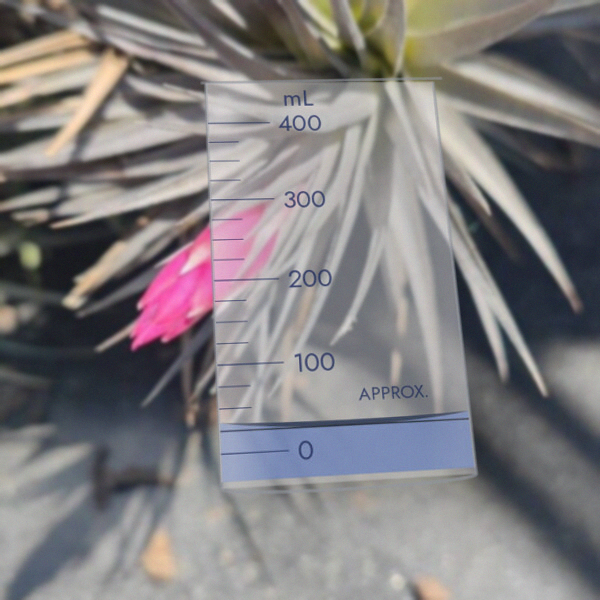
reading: 25
